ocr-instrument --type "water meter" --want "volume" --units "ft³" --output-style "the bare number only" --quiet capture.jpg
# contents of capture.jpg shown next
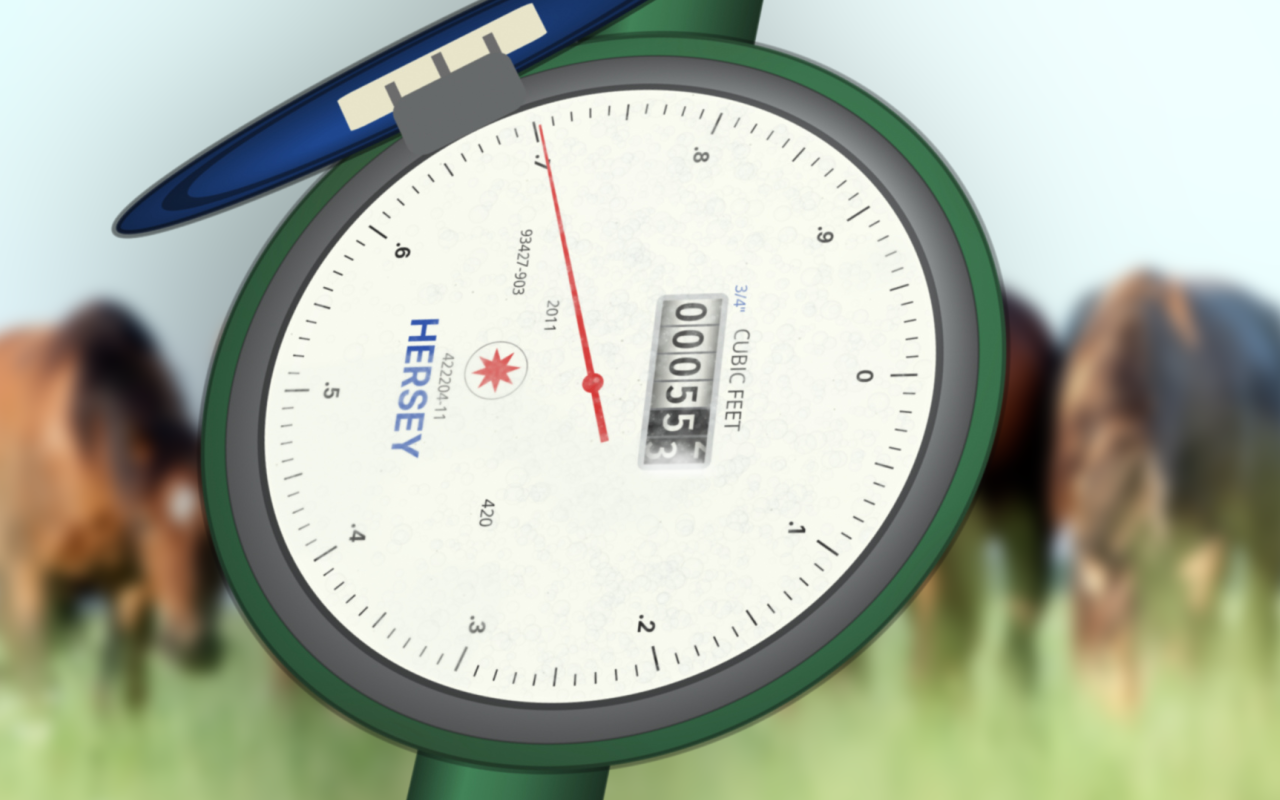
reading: 552.70
